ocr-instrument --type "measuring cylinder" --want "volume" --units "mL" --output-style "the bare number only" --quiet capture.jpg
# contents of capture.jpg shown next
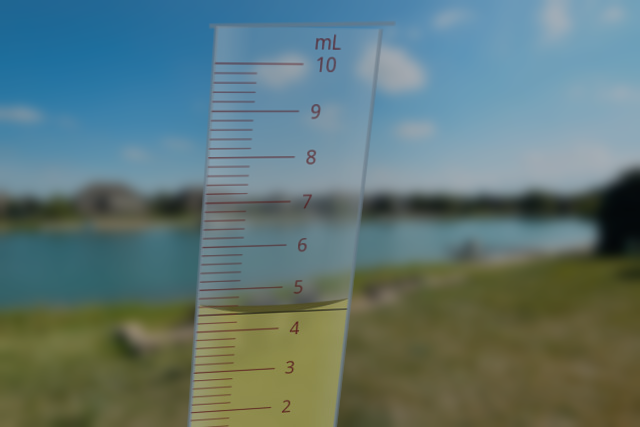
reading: 4.4
